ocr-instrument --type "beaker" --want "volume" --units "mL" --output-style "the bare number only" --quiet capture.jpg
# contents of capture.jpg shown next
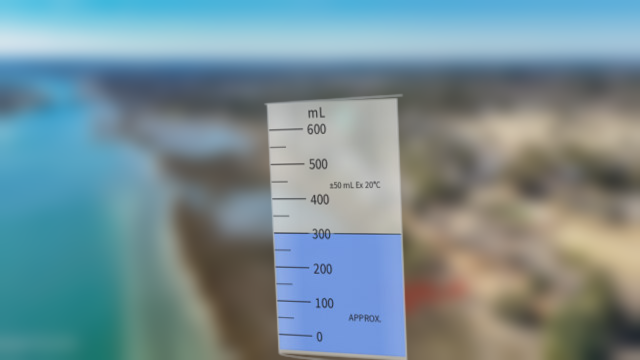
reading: 300
